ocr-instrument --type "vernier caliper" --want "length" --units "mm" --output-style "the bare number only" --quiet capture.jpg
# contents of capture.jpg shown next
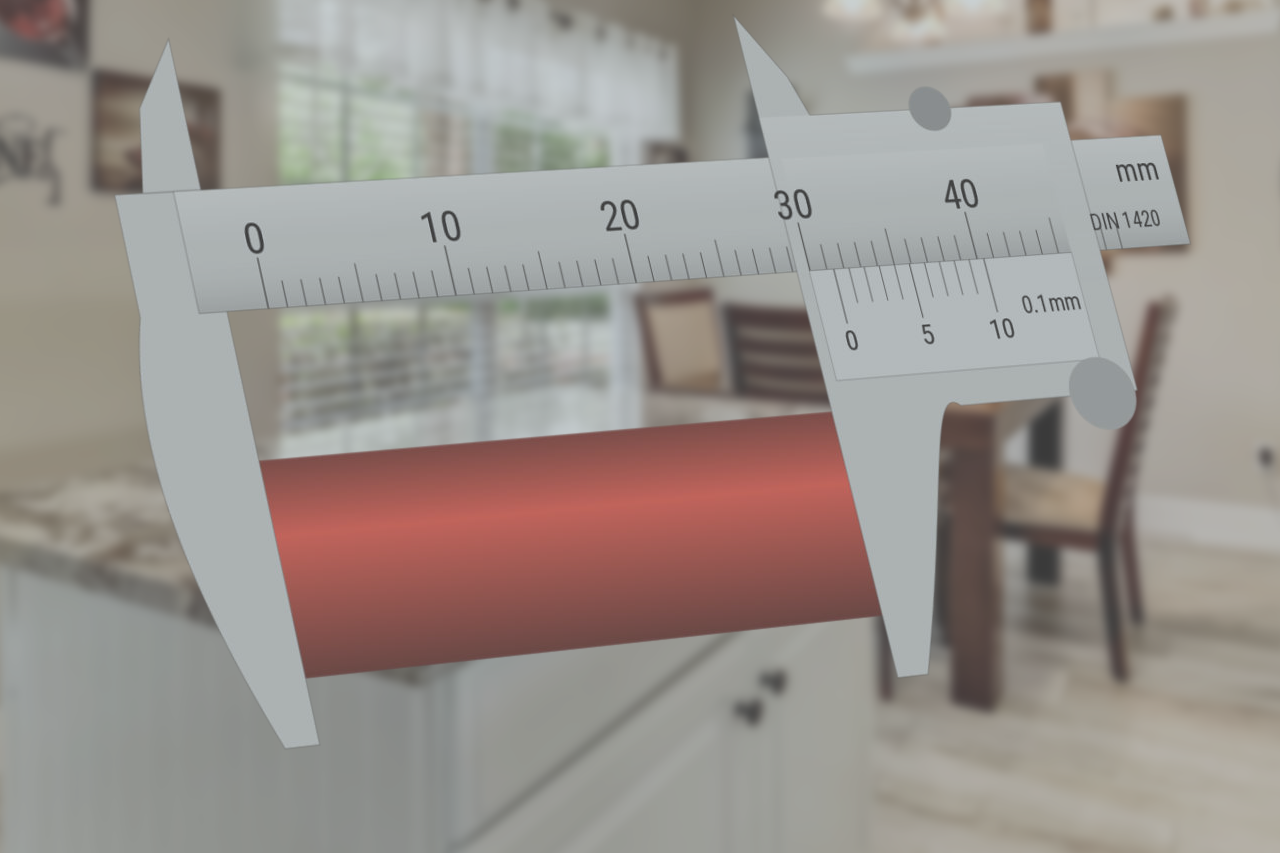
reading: 31.4
